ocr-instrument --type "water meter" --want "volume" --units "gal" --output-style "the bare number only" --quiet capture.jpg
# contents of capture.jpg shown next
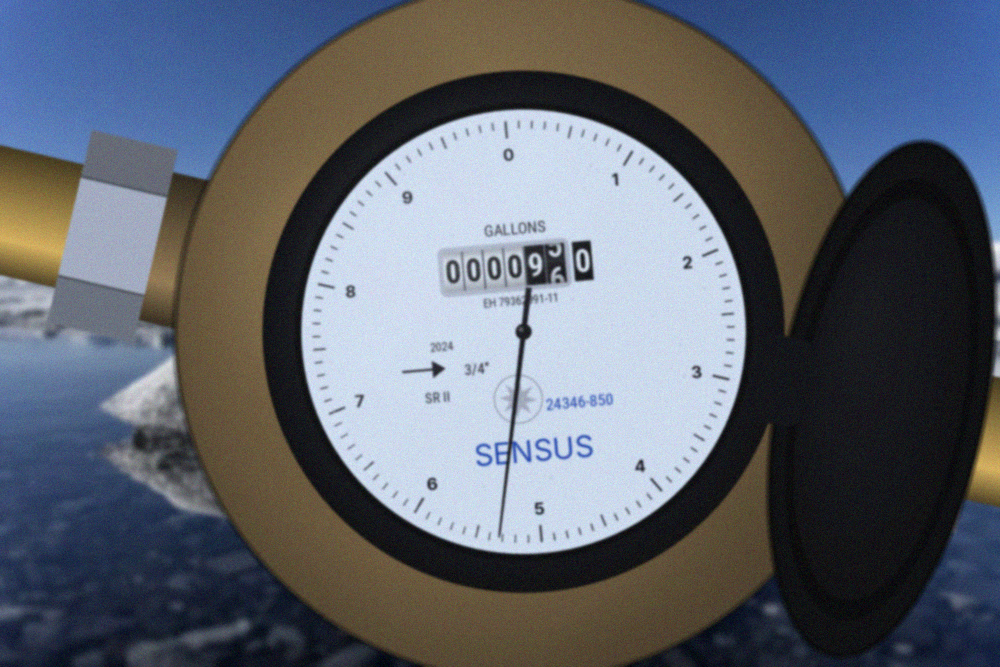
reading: 955.3
